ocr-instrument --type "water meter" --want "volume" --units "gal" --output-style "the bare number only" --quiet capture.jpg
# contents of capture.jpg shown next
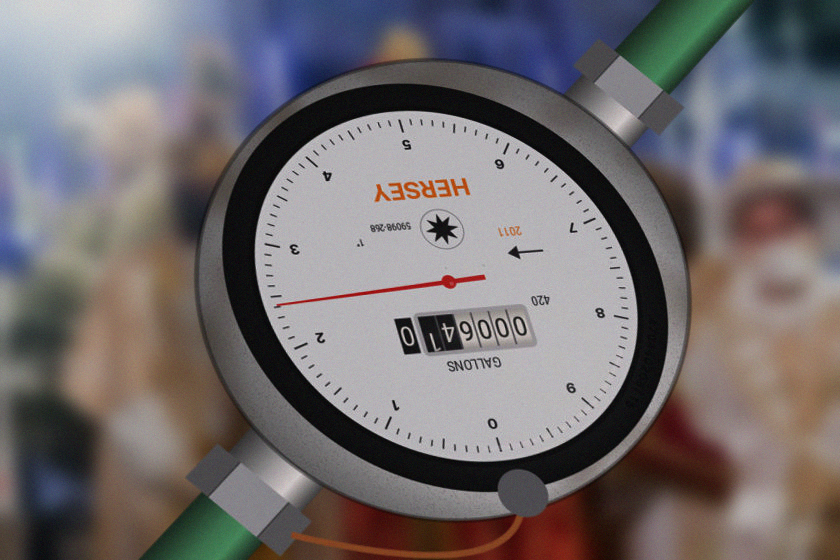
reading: 6412.4
